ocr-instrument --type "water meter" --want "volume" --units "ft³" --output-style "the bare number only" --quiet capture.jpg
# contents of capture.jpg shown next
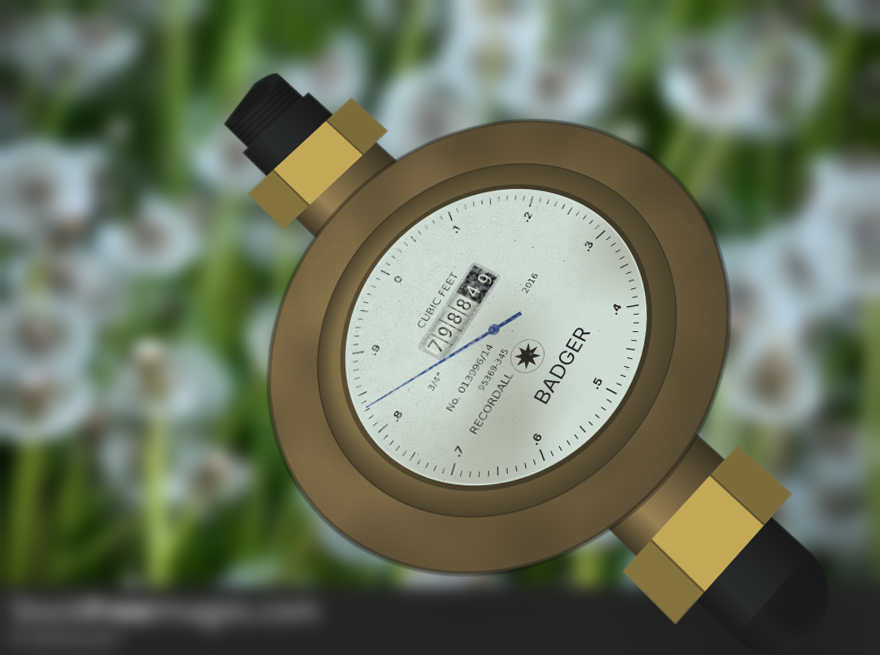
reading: 798848.83
